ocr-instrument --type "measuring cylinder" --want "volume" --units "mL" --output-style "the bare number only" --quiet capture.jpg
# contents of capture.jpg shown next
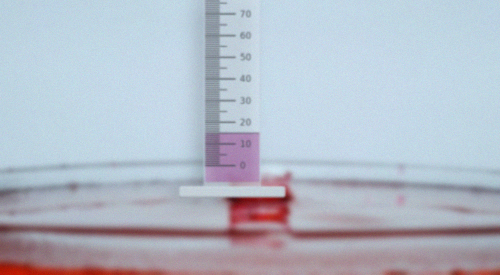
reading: 15
